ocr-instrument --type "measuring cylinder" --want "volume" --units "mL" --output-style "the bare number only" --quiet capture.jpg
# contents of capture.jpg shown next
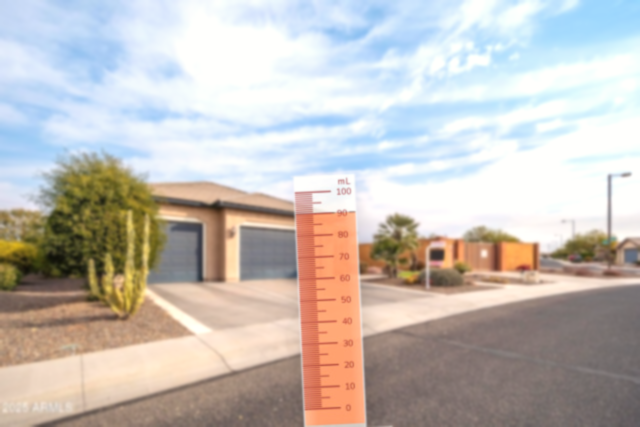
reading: 90
